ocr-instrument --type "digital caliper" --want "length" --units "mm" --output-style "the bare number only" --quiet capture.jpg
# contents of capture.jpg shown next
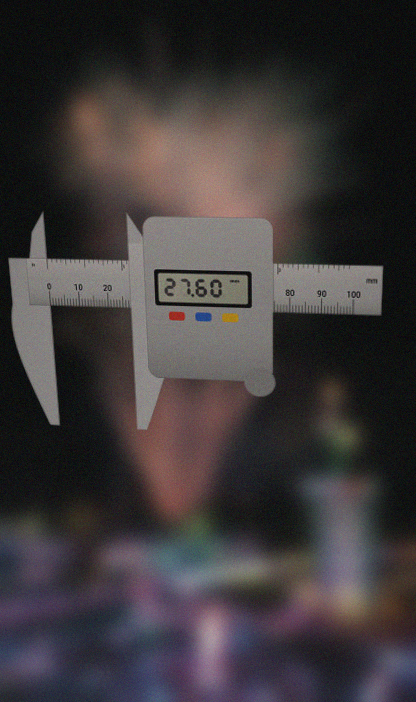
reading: 27.60
